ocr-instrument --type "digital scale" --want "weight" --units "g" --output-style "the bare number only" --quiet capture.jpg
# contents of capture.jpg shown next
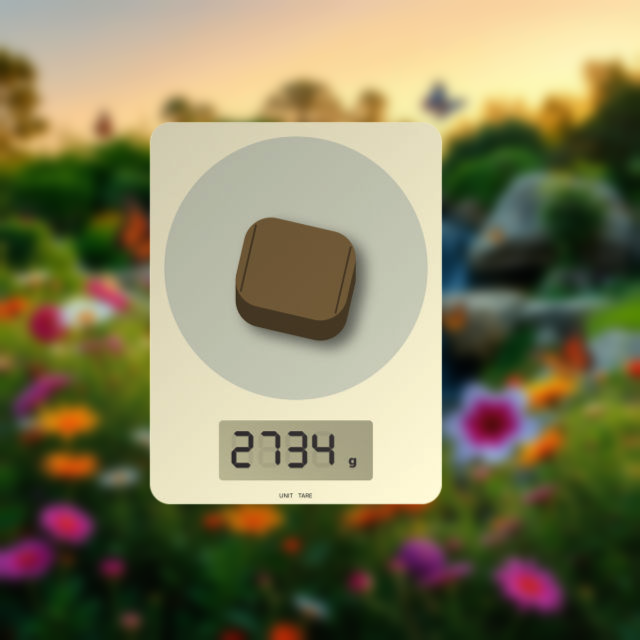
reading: 2734
